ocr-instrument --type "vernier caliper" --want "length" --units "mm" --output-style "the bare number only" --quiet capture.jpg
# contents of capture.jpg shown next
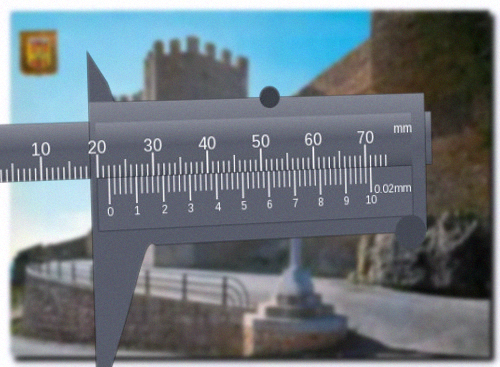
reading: 22.0
